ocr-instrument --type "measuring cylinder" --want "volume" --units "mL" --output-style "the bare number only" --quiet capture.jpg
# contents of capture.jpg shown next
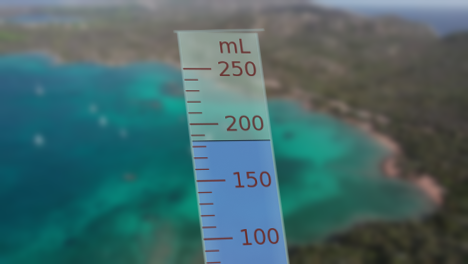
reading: 185
